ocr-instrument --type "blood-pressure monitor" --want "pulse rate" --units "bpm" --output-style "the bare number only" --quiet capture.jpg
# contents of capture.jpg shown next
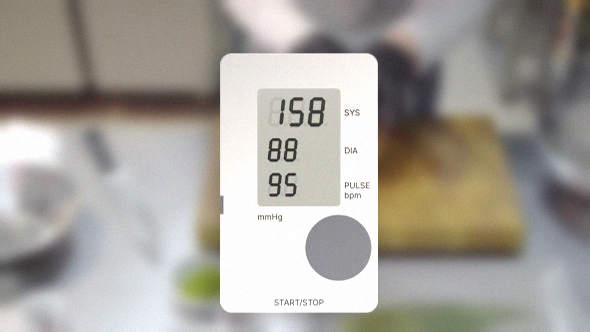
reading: 95
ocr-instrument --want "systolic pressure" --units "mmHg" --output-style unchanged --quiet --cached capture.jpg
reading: 158
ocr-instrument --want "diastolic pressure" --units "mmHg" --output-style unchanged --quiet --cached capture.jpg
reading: 88
